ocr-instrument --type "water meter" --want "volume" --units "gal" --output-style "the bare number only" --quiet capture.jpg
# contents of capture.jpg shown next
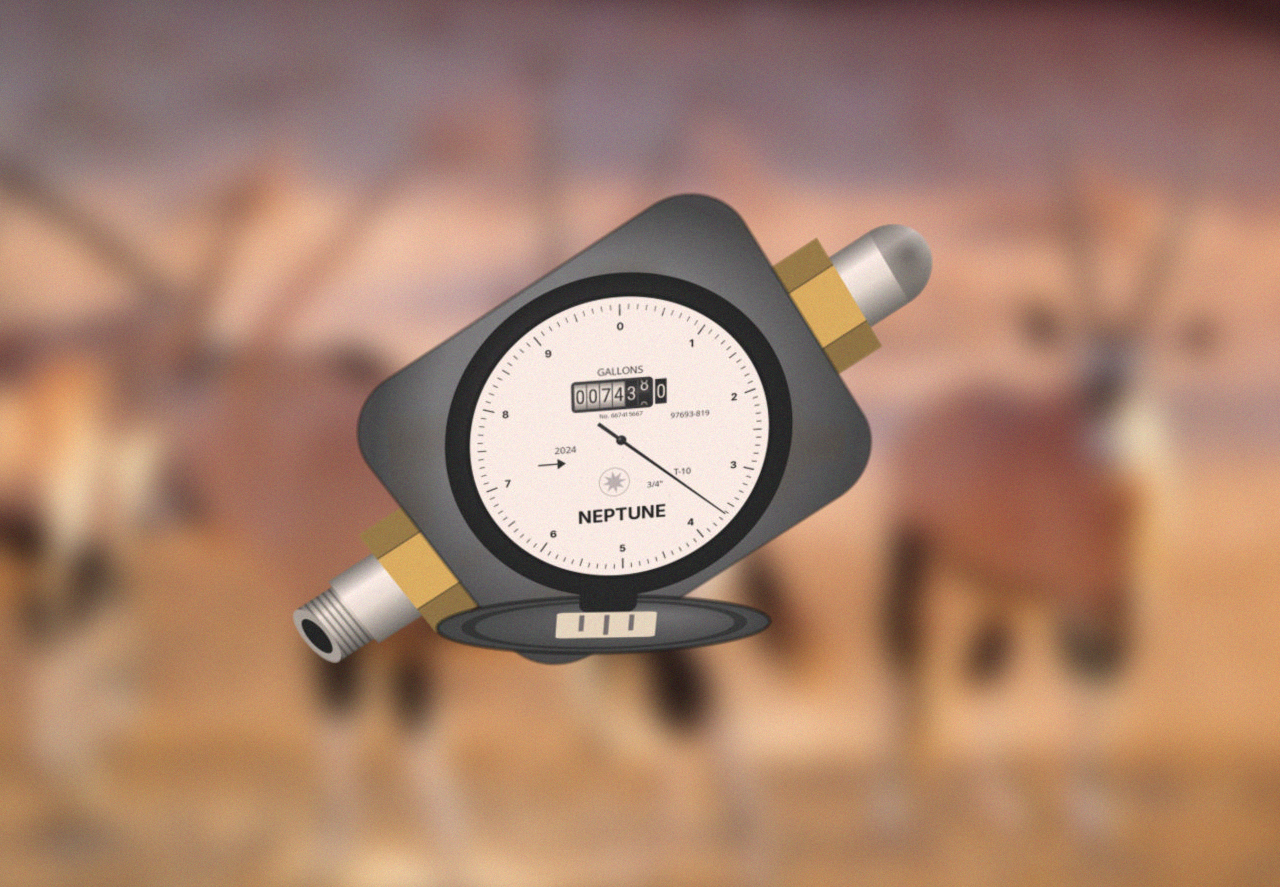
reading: 74383.6
